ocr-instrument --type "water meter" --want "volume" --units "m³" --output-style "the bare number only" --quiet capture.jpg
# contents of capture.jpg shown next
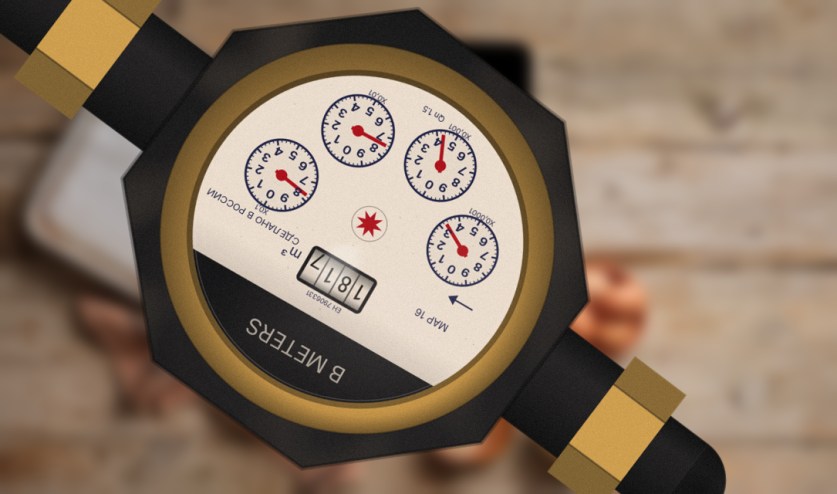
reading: 1816.7743
